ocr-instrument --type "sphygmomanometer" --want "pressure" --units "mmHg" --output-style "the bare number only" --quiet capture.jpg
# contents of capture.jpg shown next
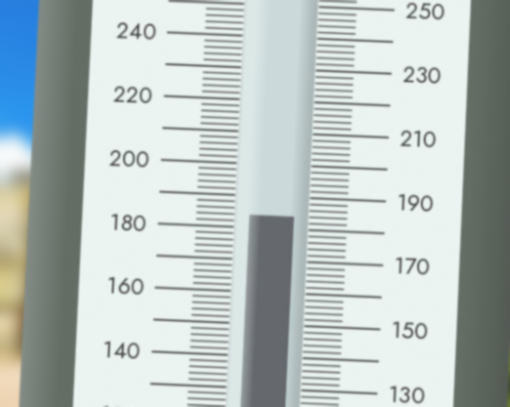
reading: 184
